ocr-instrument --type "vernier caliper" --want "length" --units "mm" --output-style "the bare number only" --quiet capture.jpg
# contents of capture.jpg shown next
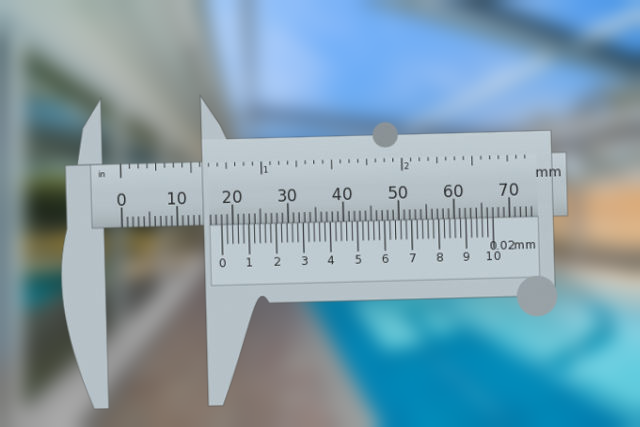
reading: 18.0
